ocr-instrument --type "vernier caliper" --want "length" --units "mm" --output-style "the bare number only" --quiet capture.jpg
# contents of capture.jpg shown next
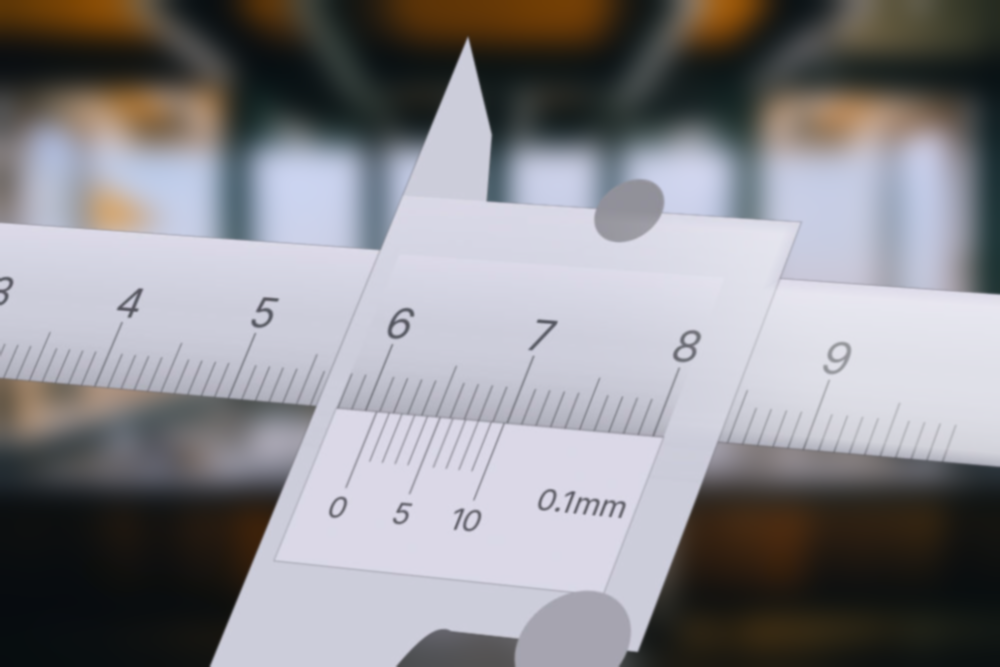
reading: 60.8
